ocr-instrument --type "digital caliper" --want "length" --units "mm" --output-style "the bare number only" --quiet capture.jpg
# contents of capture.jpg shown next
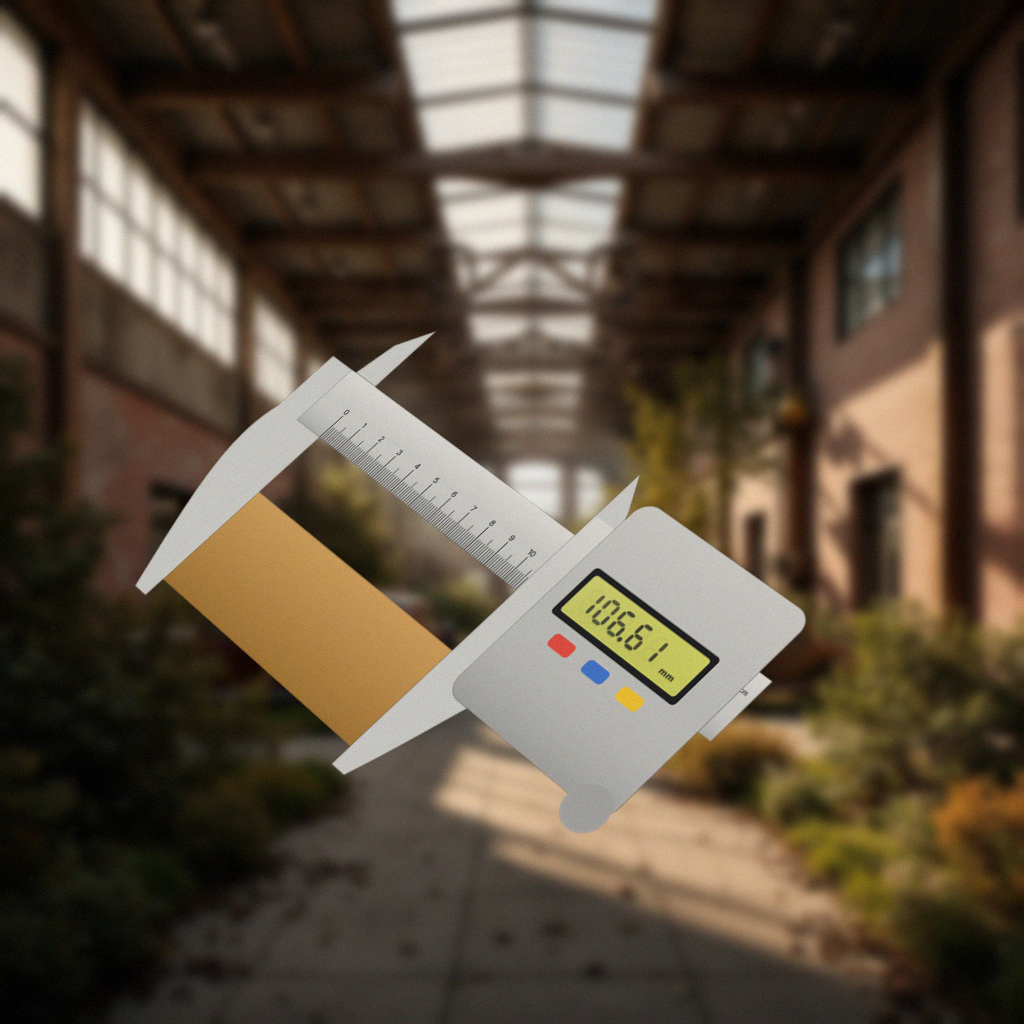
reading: 106.61
